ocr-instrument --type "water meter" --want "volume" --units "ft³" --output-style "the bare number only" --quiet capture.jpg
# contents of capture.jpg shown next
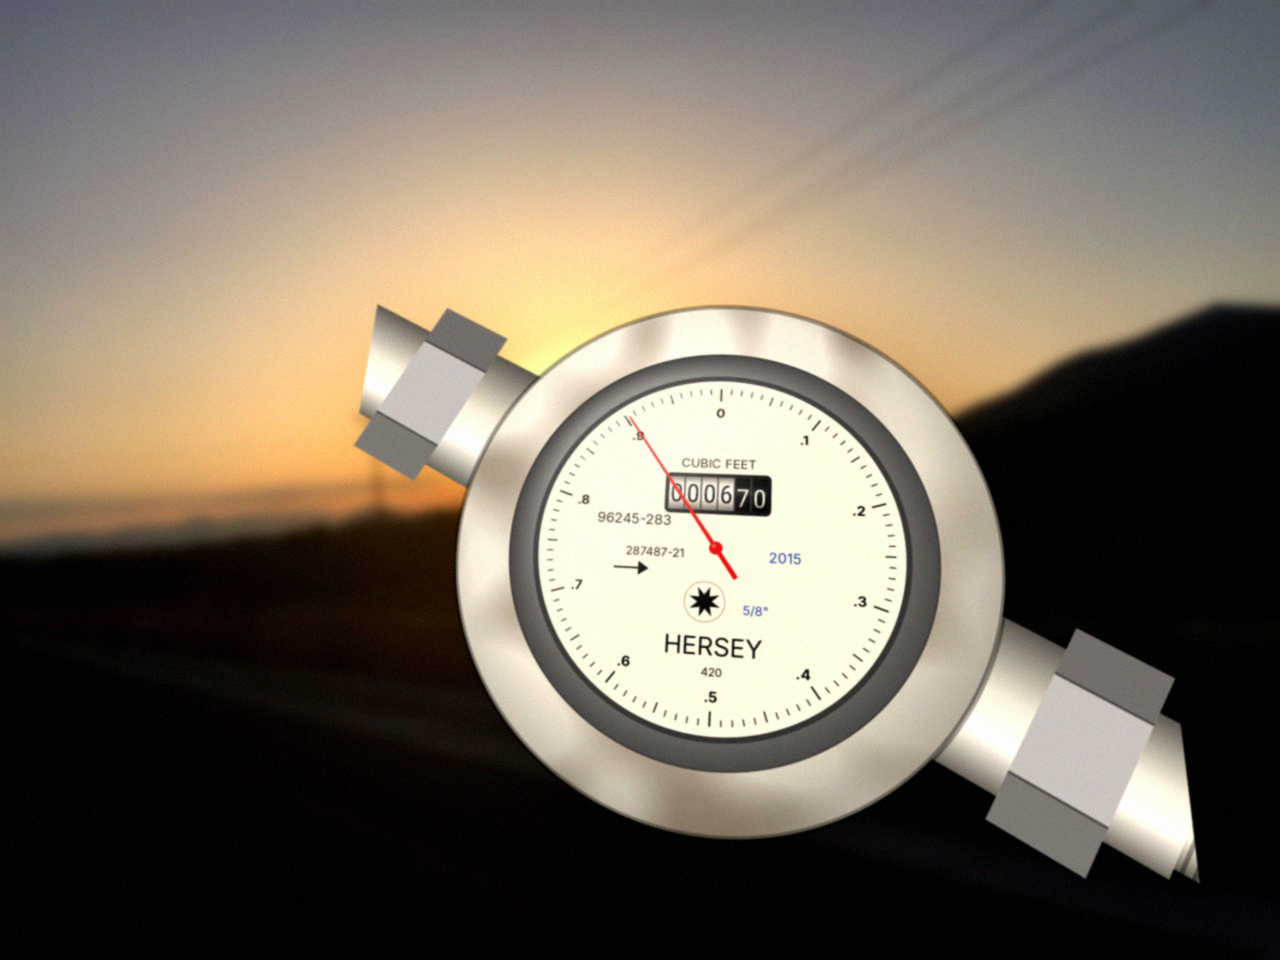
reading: 669.90
